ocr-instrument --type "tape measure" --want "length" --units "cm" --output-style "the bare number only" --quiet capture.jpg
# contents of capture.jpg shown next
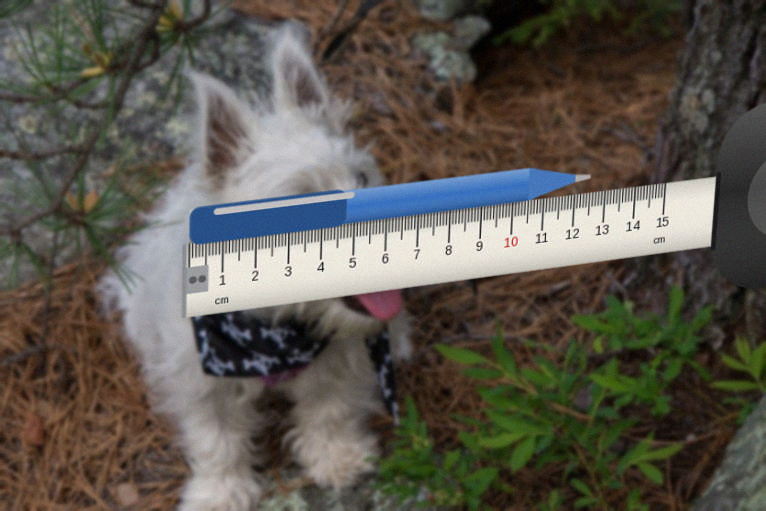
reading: 12.5
